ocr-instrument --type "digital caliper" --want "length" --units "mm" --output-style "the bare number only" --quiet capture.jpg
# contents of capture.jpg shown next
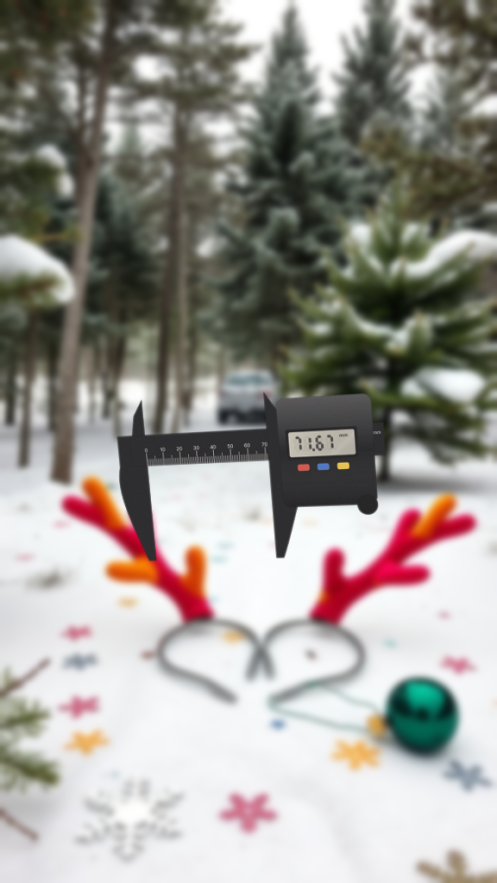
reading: 71.67
